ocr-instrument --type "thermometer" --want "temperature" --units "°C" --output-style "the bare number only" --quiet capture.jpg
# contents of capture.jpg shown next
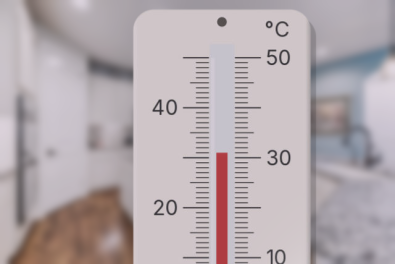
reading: 31
